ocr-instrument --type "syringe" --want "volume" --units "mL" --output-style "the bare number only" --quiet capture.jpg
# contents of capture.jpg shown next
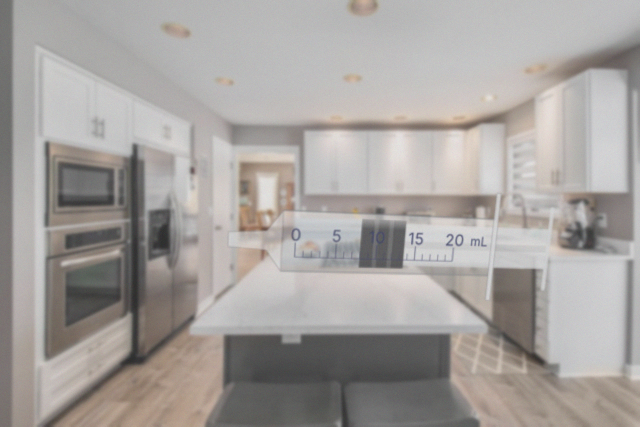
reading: 8
